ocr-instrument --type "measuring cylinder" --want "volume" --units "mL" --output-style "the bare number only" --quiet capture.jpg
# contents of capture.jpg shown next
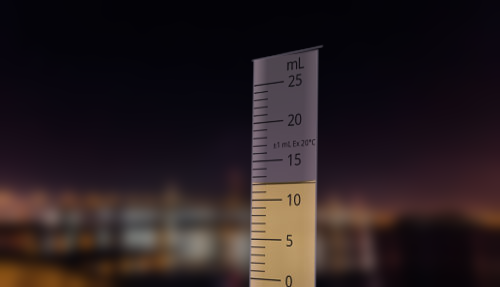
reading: 12
